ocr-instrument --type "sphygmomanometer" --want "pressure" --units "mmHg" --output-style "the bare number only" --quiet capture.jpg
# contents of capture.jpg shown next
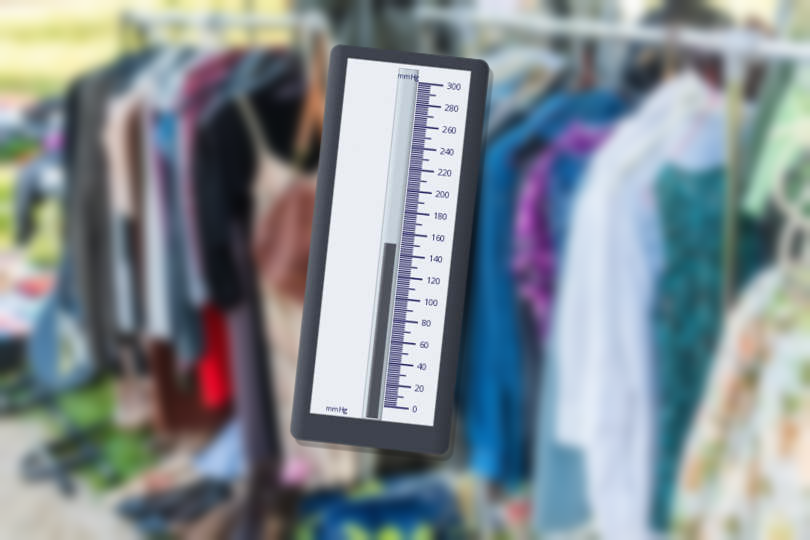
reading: 150
